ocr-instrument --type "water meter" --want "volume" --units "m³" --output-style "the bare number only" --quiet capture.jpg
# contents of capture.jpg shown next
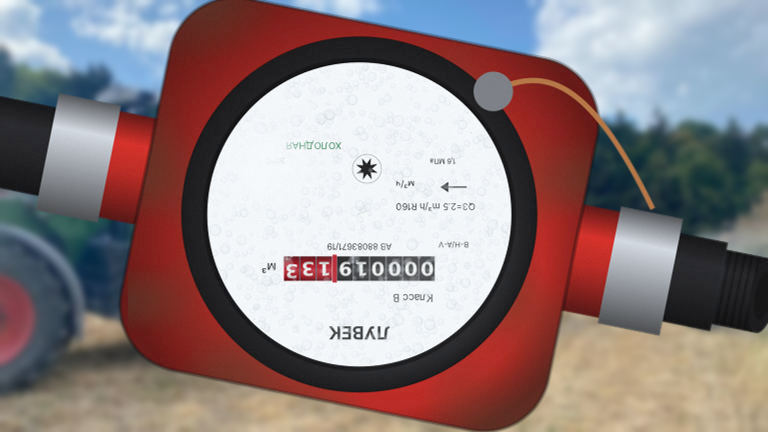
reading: 19.133
